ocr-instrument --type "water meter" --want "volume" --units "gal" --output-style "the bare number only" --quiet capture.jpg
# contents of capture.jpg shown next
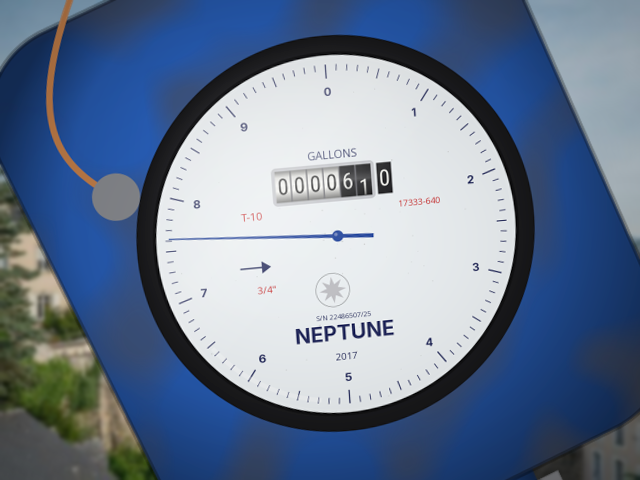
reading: 607.6
